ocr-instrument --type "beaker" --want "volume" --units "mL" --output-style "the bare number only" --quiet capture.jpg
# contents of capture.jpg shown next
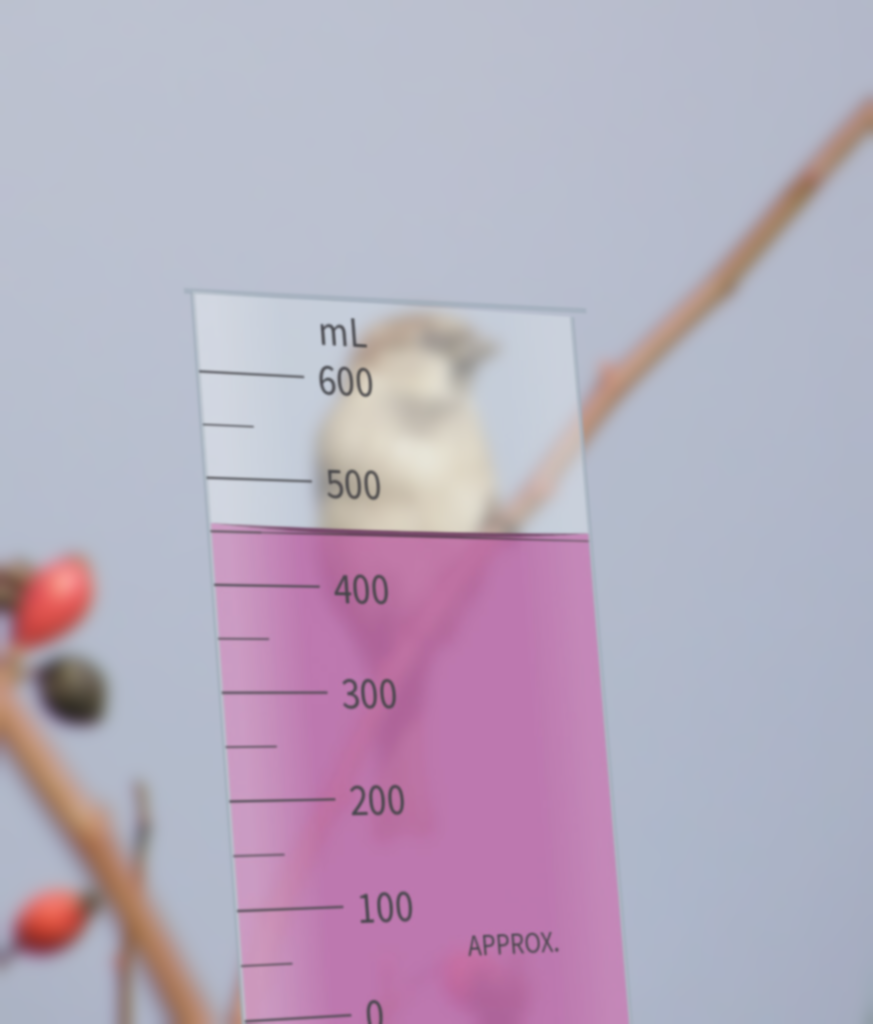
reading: 450
